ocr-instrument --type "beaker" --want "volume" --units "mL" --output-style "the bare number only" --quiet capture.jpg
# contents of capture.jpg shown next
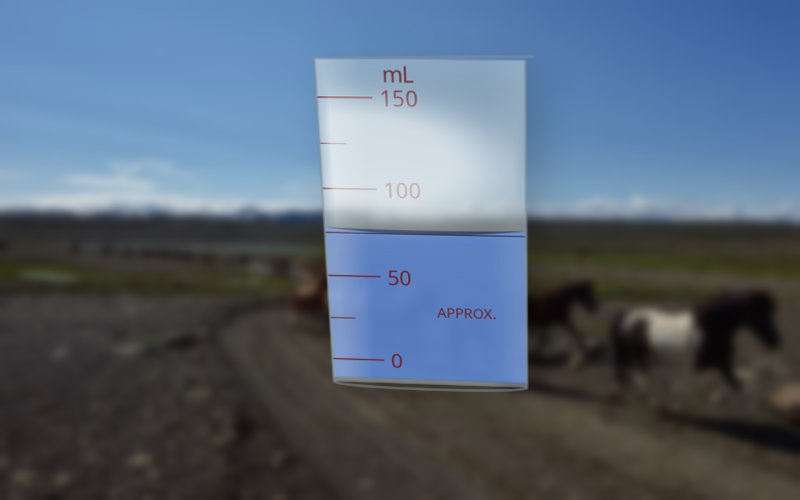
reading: 75
